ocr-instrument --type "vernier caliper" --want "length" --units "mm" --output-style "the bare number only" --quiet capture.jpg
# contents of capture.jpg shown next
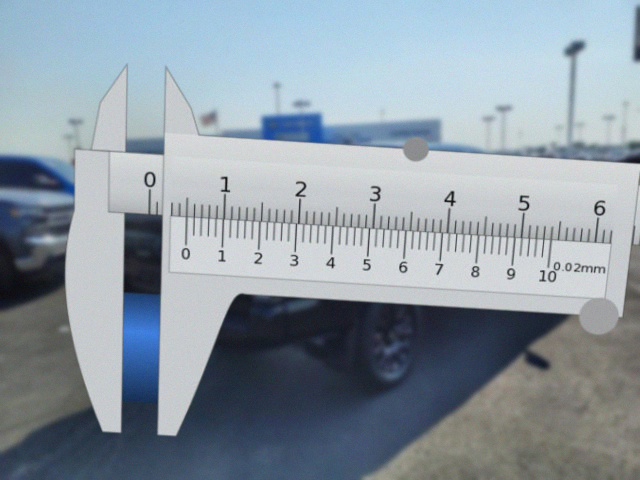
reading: 5.0
